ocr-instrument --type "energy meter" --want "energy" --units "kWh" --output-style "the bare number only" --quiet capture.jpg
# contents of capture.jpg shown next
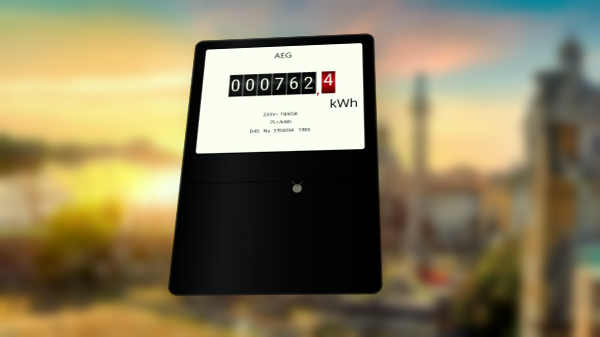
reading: 762.4
